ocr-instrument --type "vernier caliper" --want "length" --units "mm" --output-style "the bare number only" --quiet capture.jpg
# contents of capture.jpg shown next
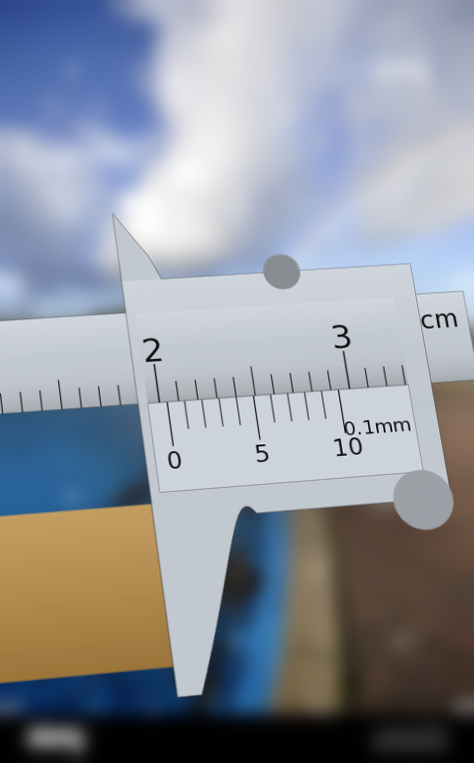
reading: 20.4
